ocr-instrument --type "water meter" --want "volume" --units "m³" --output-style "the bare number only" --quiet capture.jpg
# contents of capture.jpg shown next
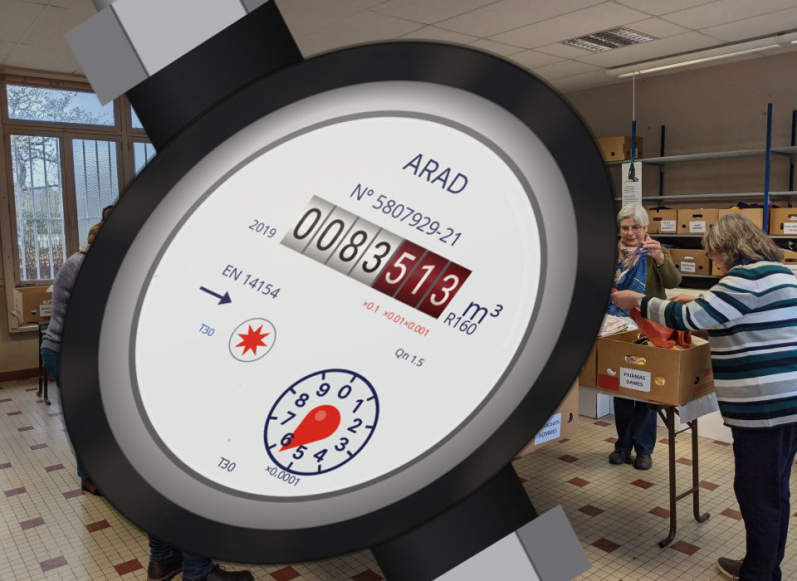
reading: 83.5135
